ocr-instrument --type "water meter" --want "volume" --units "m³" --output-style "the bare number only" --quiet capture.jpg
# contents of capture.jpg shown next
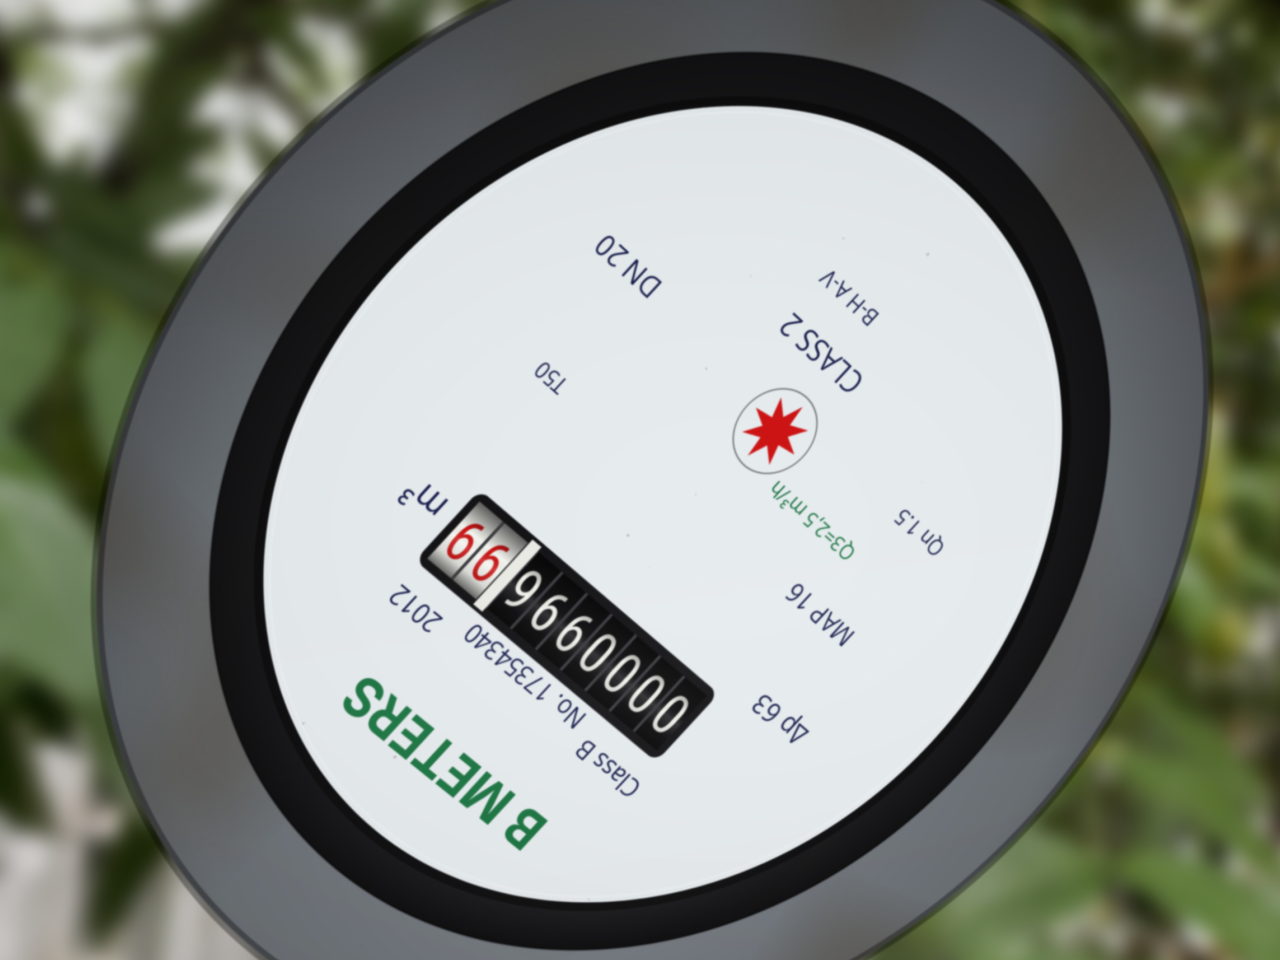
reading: 996.99
